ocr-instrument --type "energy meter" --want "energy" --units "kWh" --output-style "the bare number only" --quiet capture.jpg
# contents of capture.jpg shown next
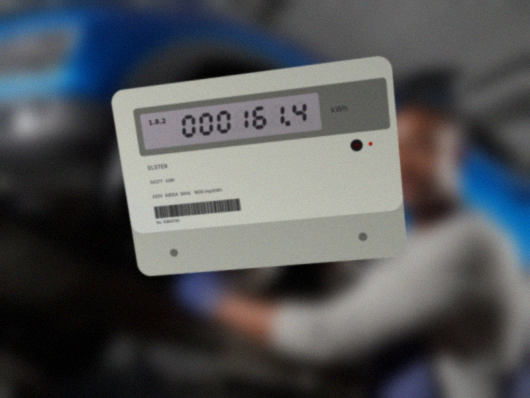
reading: 161.4
